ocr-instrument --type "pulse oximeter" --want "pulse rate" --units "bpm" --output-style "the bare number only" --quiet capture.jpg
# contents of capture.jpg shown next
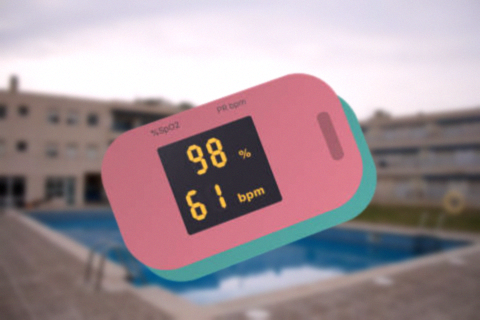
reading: 61
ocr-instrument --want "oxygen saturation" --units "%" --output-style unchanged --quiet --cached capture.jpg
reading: 98
